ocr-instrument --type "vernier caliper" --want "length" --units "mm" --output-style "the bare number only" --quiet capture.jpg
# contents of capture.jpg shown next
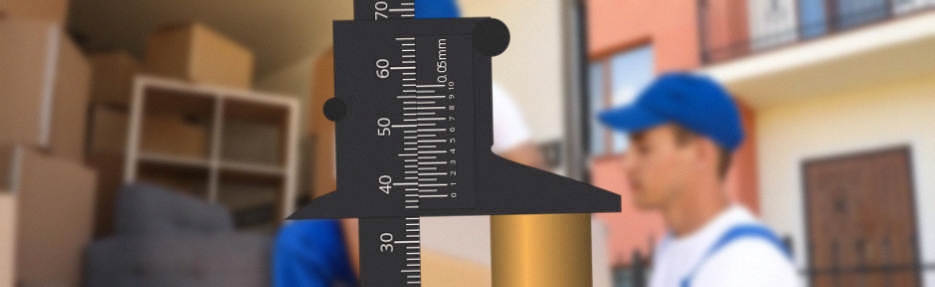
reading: 37.8
